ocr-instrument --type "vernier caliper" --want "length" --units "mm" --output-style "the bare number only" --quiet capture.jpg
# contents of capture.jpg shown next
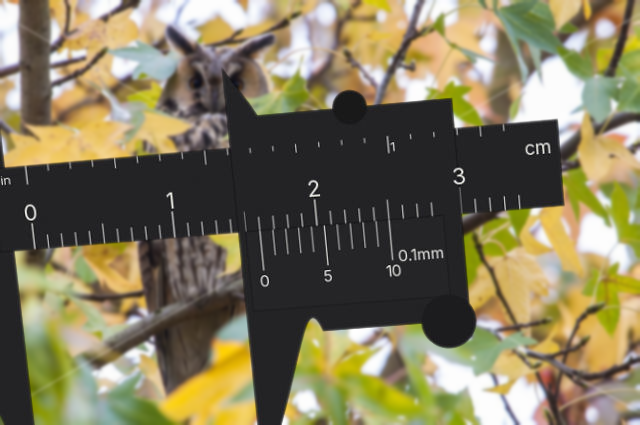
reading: 16.0
